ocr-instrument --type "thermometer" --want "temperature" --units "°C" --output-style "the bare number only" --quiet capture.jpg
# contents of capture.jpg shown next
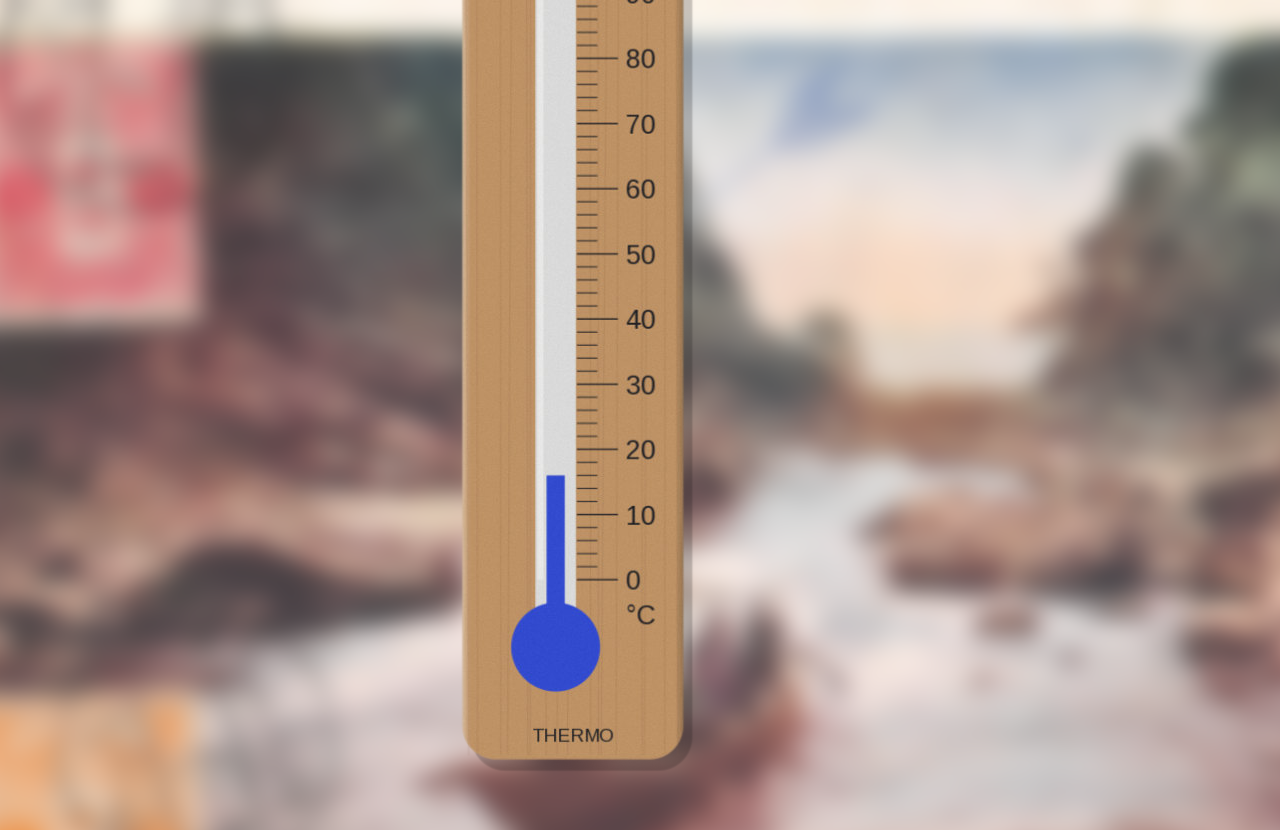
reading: 16
